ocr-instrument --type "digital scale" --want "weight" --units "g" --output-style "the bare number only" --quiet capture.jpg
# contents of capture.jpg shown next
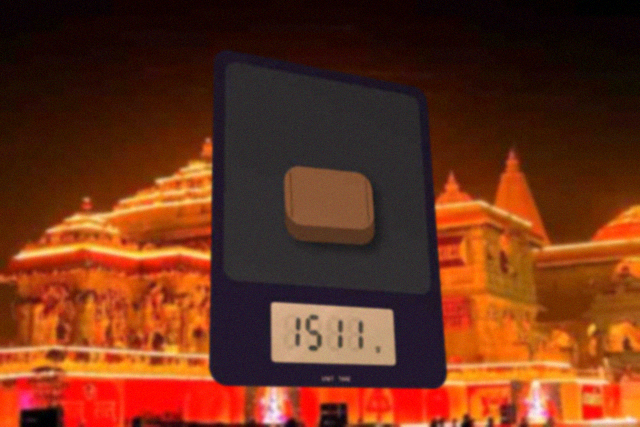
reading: 1511
